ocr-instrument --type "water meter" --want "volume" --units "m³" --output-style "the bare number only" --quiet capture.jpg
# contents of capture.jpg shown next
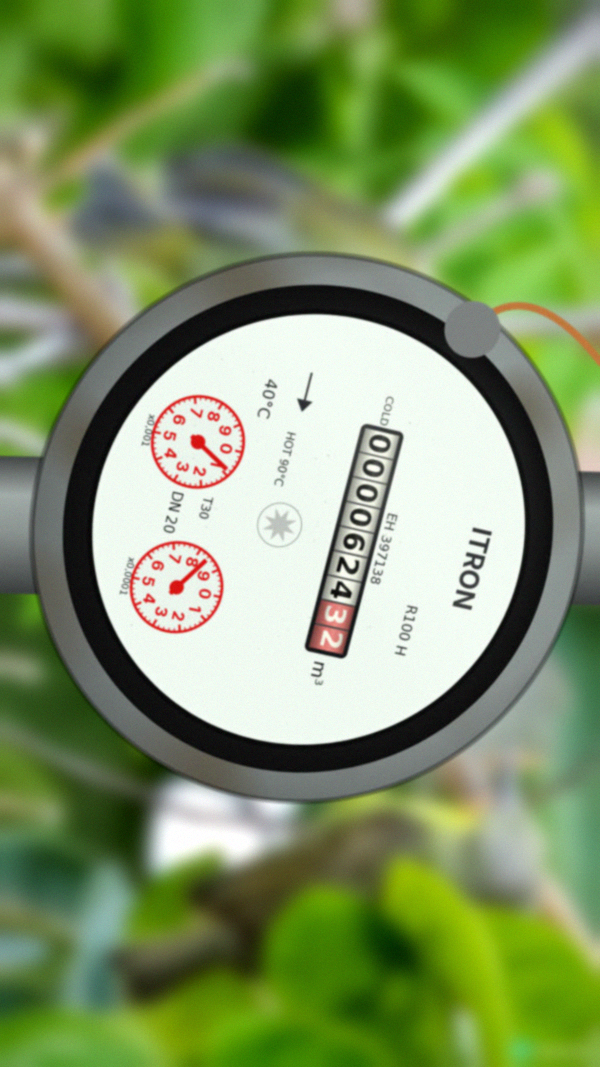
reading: 624.3208
